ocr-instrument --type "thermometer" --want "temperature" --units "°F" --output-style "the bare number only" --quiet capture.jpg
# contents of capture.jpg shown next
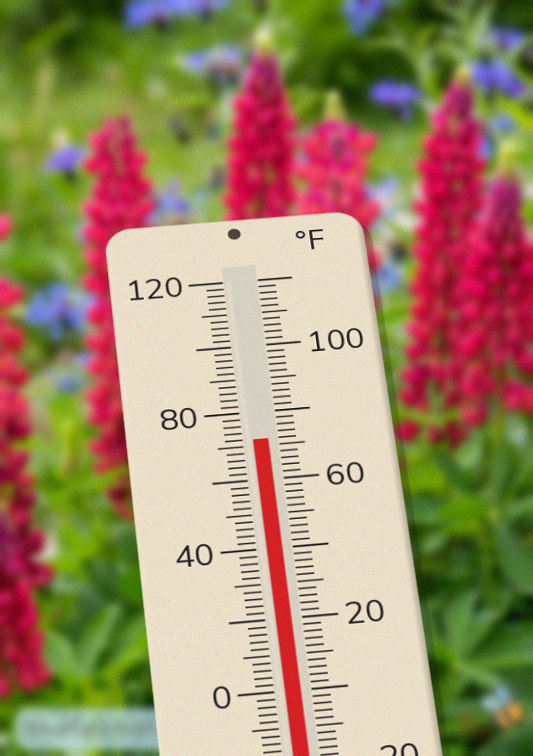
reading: 72
